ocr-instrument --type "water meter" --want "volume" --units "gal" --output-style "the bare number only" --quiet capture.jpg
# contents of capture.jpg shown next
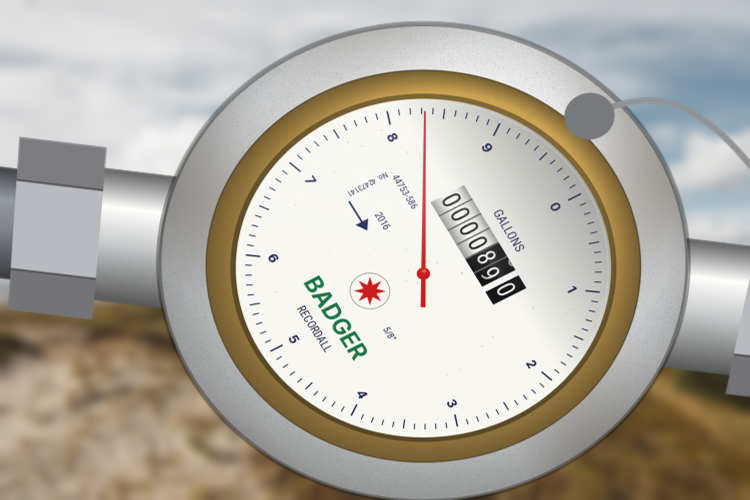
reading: 888.3
